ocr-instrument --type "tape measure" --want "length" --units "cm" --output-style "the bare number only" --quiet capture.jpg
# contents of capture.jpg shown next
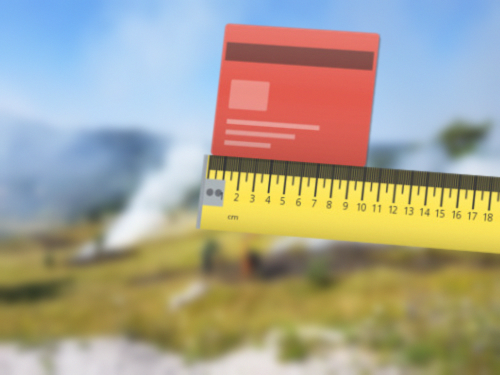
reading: 10
